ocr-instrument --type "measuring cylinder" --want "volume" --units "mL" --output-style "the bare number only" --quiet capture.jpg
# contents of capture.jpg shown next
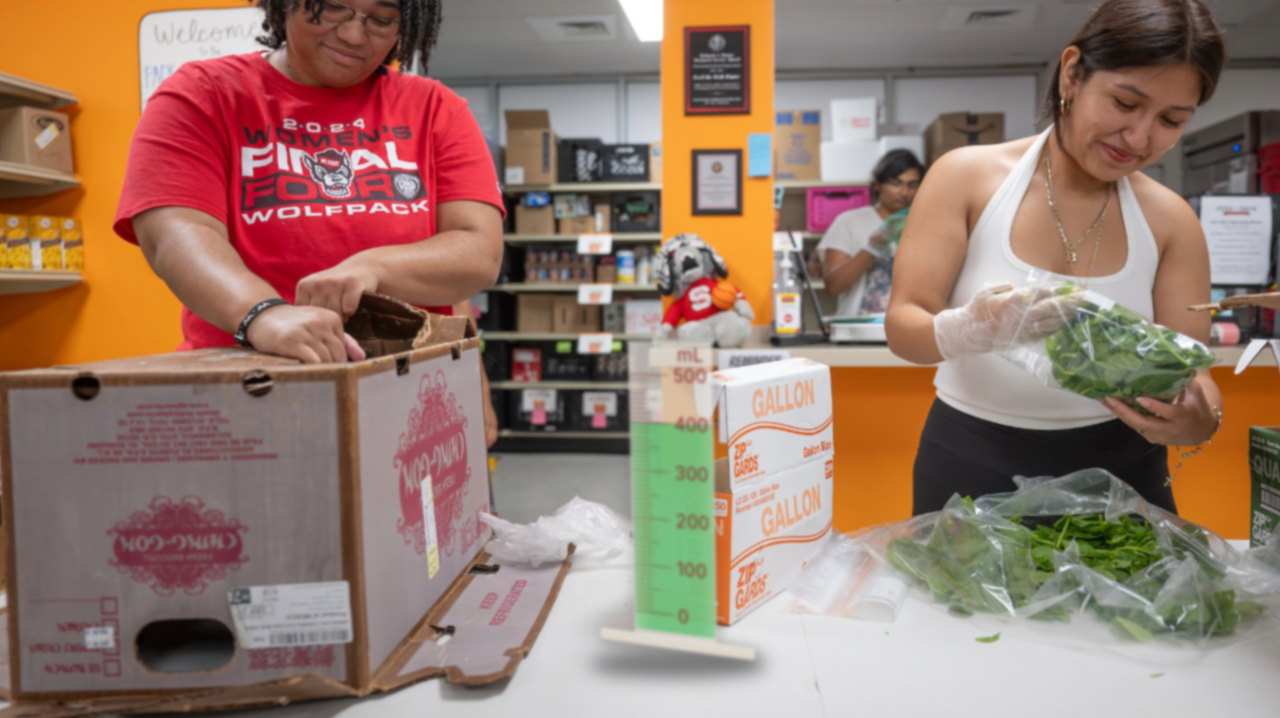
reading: 400
